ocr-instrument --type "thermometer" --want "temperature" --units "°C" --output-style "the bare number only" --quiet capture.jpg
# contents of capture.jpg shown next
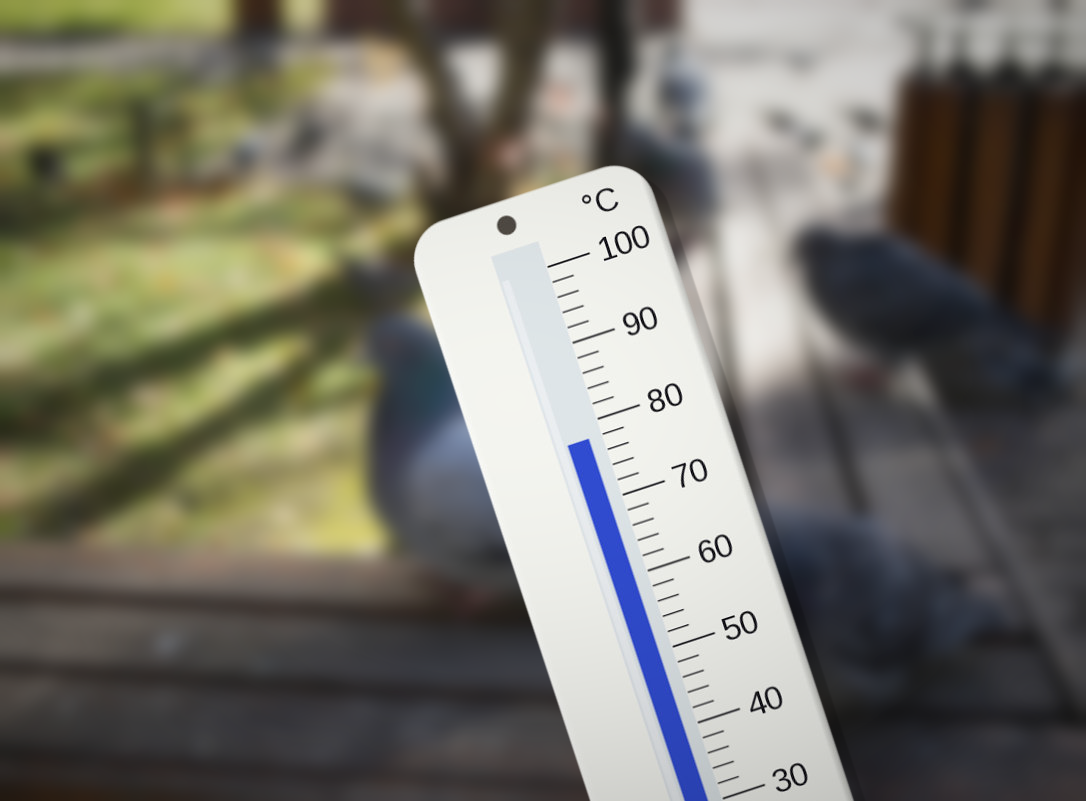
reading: 78
